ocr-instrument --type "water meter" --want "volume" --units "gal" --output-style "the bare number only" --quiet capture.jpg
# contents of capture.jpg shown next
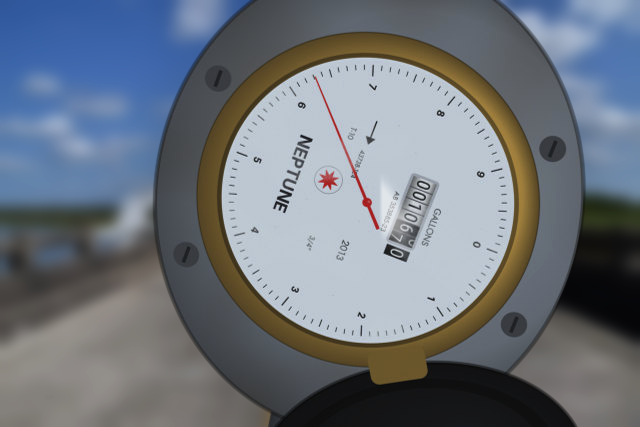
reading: 10666.3
